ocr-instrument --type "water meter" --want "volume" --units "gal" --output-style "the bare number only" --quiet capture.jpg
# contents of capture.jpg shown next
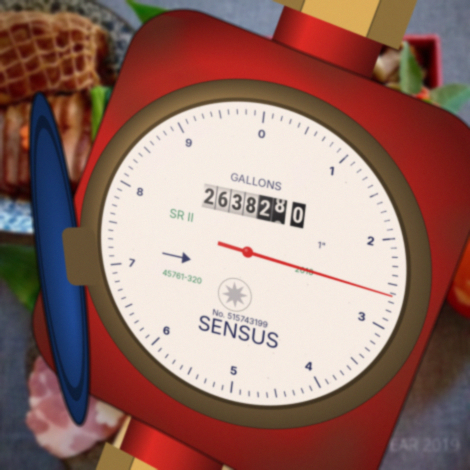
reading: 2638282.6
